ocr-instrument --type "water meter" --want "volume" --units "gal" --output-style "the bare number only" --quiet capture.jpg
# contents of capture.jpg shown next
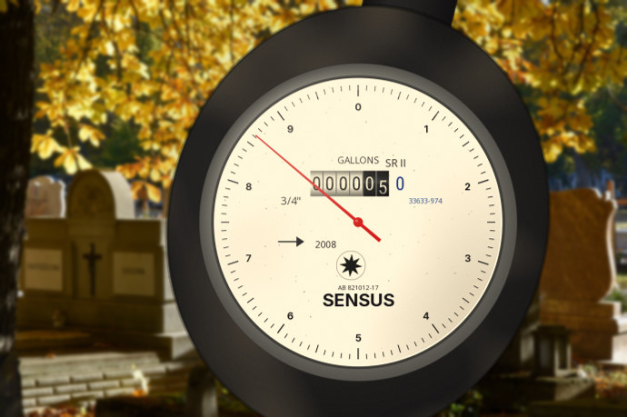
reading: 48.6
